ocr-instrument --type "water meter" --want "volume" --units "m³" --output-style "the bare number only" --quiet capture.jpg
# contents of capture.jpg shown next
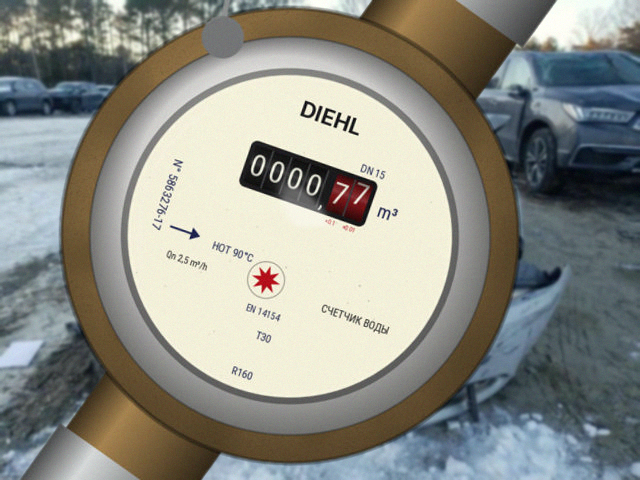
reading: 0.77
